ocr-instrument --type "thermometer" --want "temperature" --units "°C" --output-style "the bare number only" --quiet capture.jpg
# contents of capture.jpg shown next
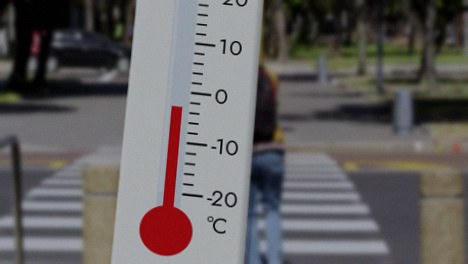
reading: -3
